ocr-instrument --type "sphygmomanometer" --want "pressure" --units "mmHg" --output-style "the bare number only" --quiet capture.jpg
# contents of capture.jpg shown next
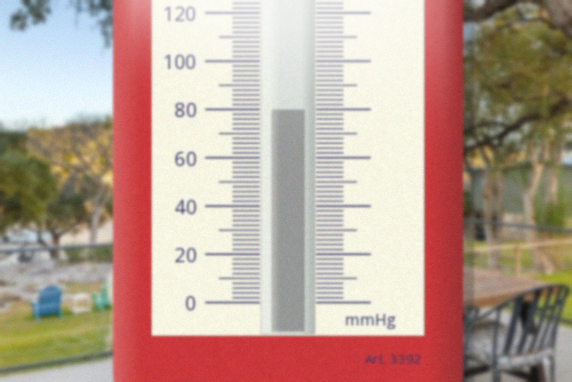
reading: 80
